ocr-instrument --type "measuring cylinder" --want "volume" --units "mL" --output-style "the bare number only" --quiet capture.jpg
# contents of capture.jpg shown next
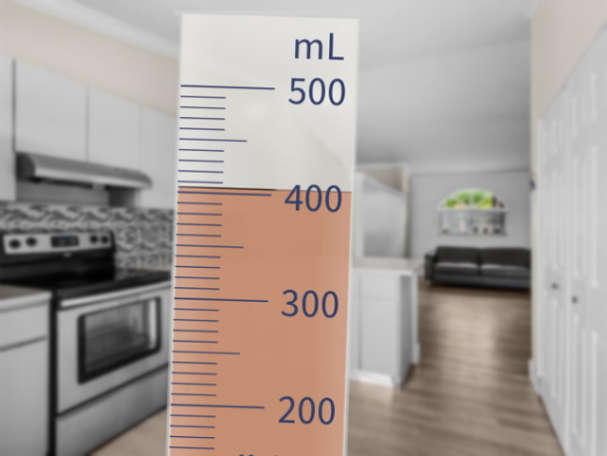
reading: 405
